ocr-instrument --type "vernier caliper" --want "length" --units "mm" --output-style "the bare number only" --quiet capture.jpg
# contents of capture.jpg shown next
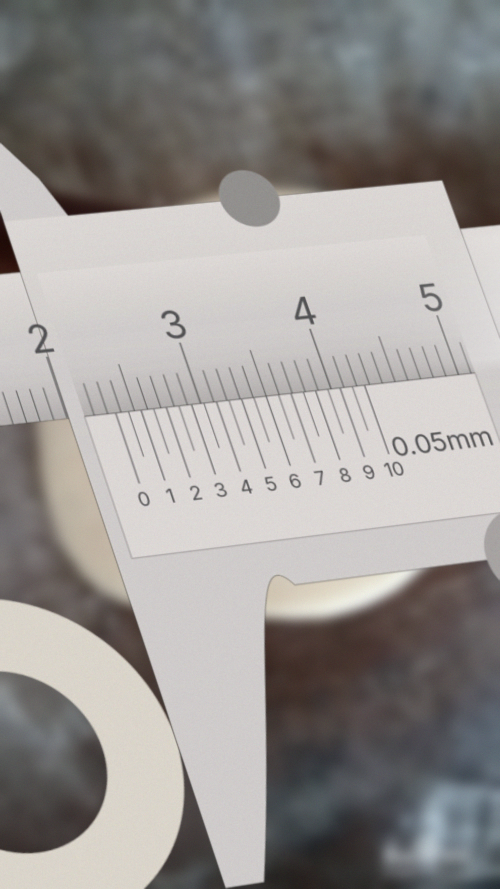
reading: 23.6
